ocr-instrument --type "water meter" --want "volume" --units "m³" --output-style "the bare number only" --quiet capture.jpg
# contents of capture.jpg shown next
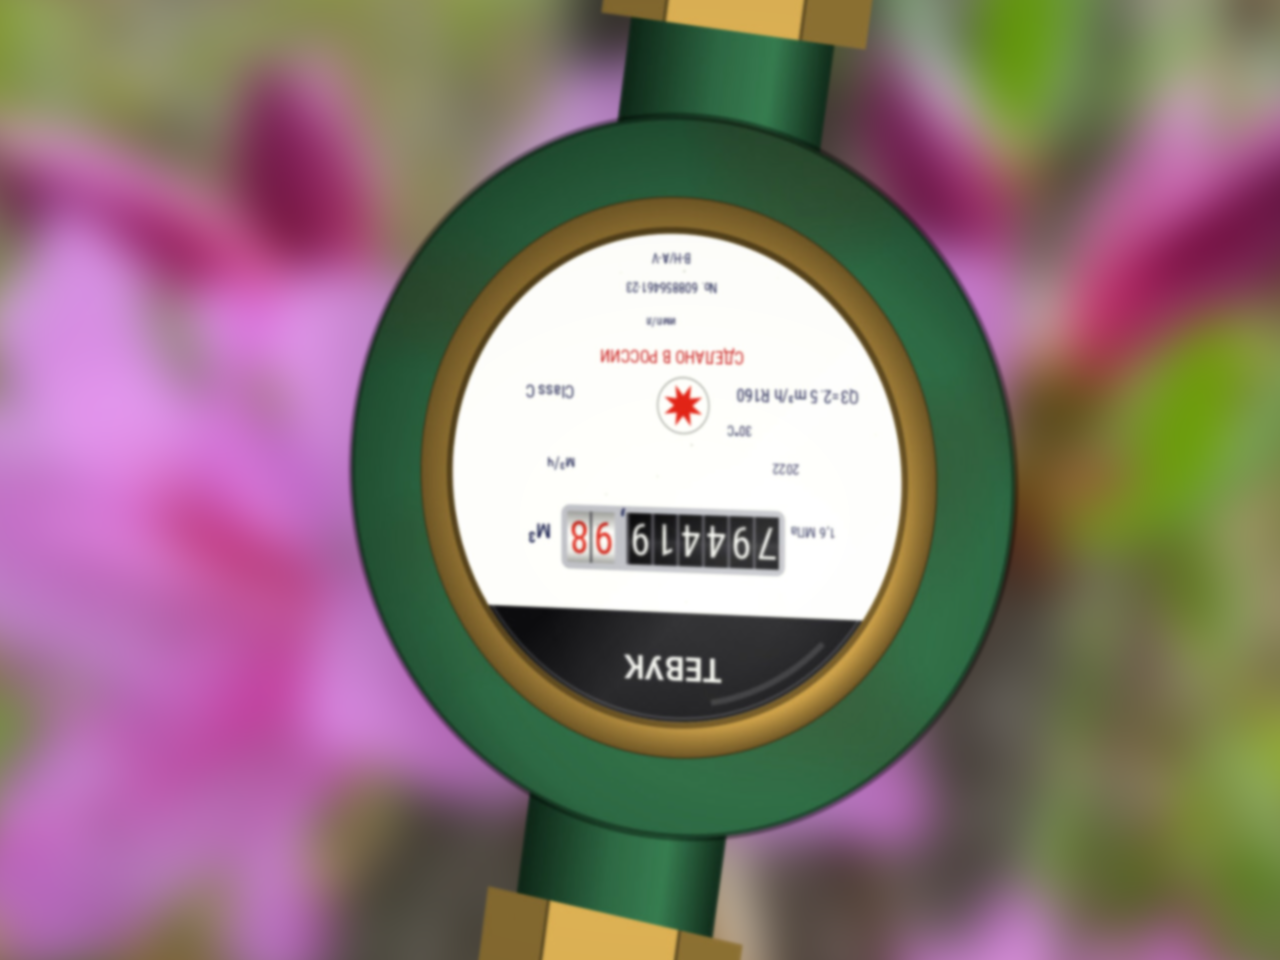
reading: 794419.98
